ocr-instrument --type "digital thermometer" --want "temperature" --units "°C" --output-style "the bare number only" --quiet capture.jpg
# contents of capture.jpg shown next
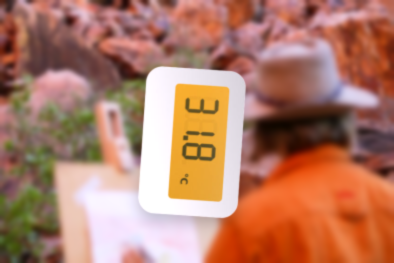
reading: 31.8
